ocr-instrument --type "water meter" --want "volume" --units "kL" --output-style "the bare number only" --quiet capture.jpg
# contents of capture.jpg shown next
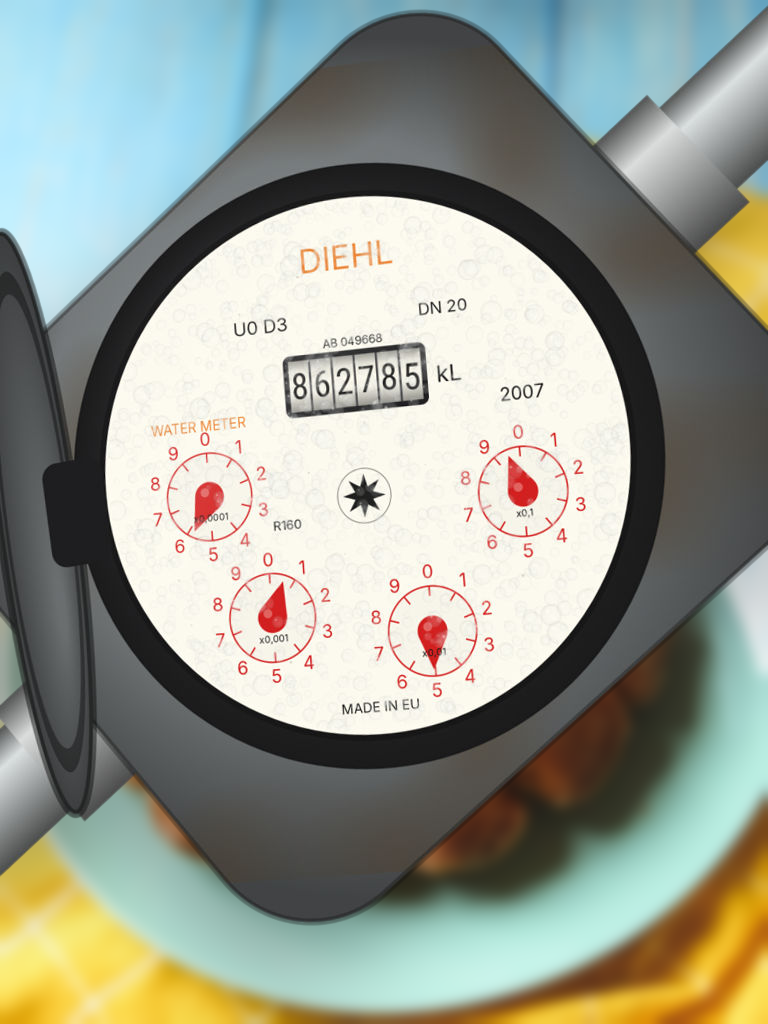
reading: 862784.9505
